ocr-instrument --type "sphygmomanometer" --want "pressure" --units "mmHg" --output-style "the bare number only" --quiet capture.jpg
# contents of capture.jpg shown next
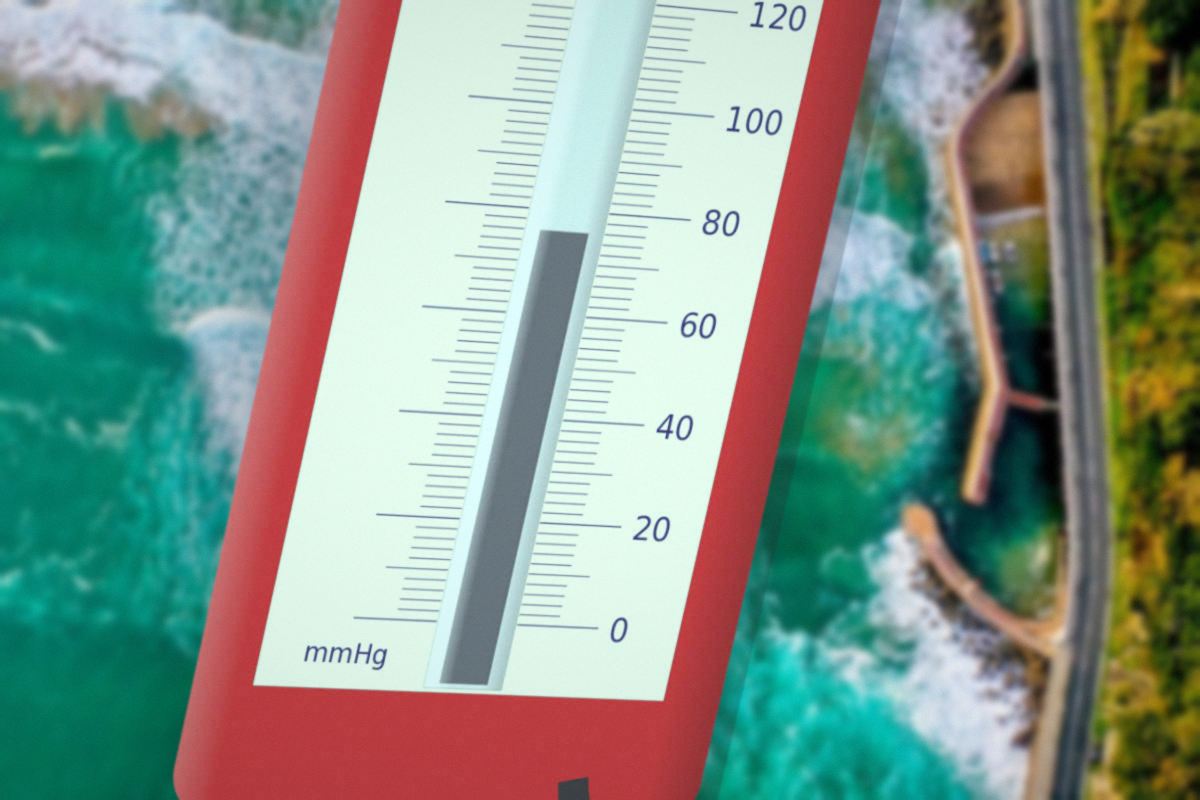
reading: 76
